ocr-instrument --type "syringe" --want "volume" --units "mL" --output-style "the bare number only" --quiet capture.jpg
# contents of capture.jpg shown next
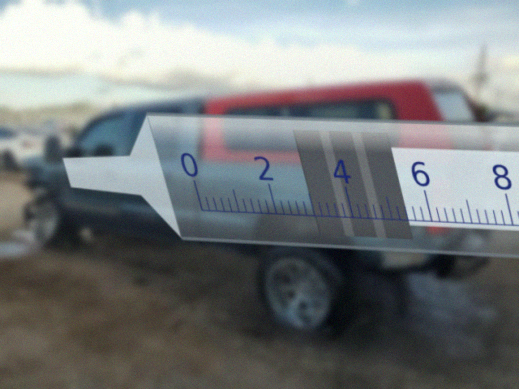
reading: 3
